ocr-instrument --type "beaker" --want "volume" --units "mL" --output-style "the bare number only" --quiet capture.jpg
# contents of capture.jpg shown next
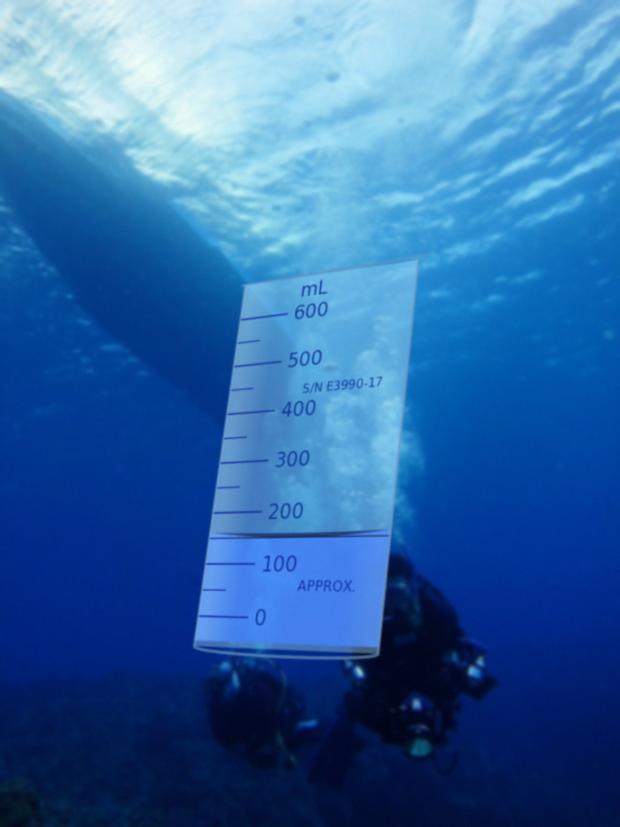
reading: 150
